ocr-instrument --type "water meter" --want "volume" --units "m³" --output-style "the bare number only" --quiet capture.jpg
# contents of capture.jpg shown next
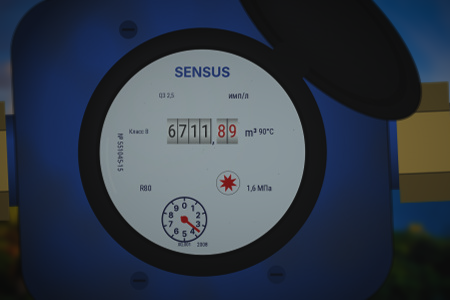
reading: 6711.893
